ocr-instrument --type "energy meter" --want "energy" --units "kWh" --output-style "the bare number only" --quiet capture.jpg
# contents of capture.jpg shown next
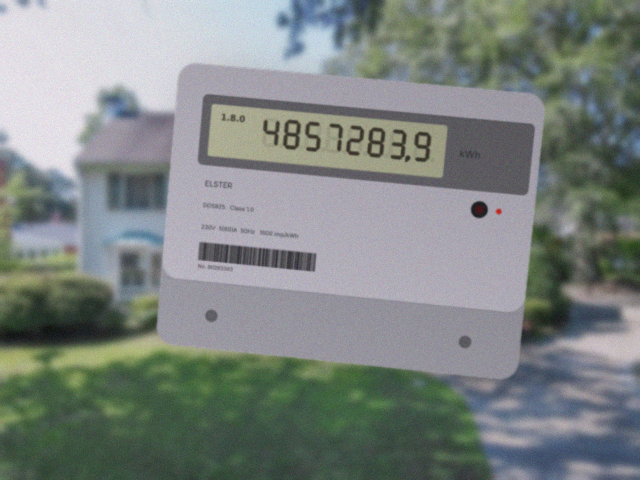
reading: 4857283.9
